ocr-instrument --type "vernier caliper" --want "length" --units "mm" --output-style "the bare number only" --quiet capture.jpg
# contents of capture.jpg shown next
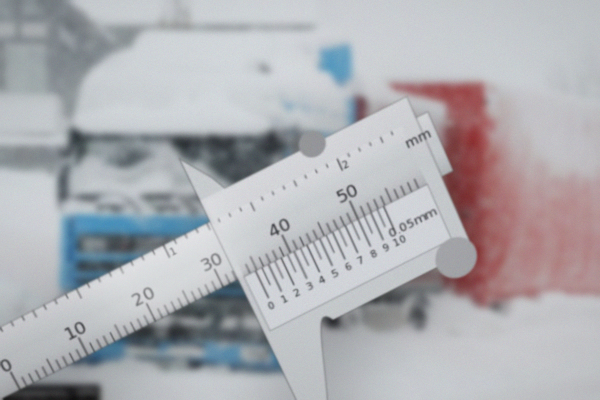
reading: 34.8
